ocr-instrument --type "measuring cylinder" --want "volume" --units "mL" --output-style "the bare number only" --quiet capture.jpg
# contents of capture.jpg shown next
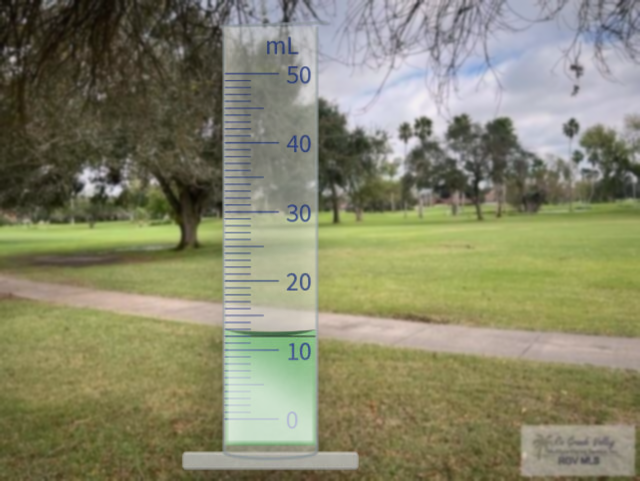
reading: 12
